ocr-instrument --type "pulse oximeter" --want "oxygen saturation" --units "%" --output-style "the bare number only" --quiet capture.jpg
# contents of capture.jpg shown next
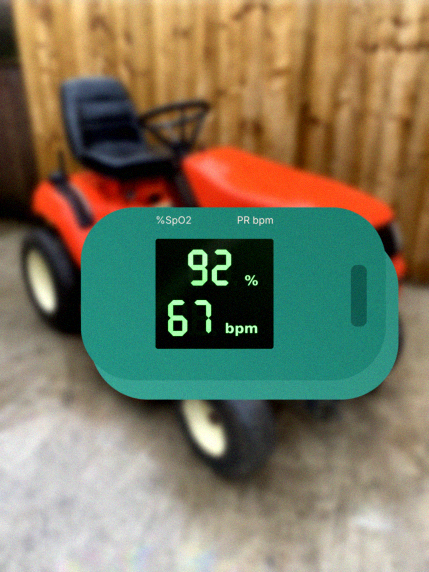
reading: 92
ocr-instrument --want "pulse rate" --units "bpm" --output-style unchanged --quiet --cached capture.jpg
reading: 67
